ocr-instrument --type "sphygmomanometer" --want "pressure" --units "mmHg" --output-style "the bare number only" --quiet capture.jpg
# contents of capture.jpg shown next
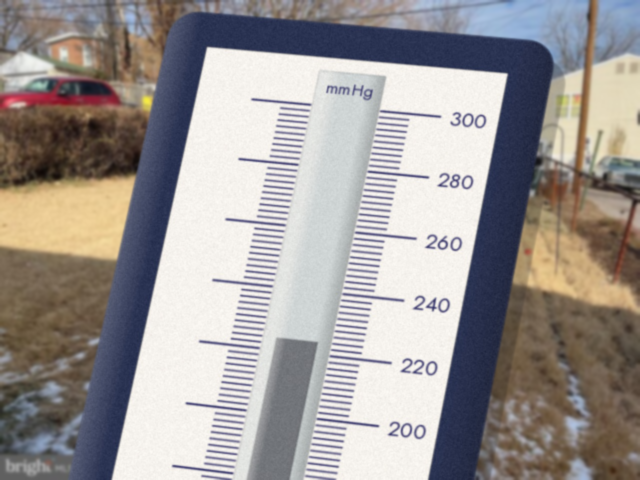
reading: 224
